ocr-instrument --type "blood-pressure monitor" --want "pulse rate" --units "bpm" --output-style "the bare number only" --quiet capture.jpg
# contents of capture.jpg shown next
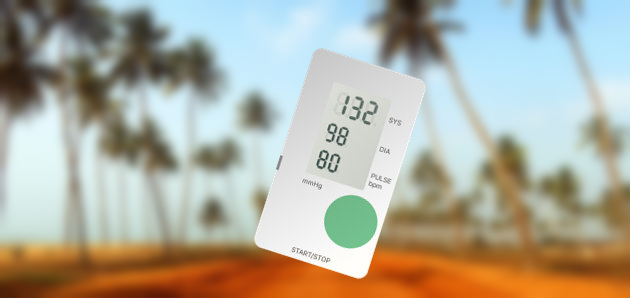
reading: 80
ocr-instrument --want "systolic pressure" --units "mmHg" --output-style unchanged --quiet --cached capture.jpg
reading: 132
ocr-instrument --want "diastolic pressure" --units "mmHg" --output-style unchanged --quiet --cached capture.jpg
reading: 98
